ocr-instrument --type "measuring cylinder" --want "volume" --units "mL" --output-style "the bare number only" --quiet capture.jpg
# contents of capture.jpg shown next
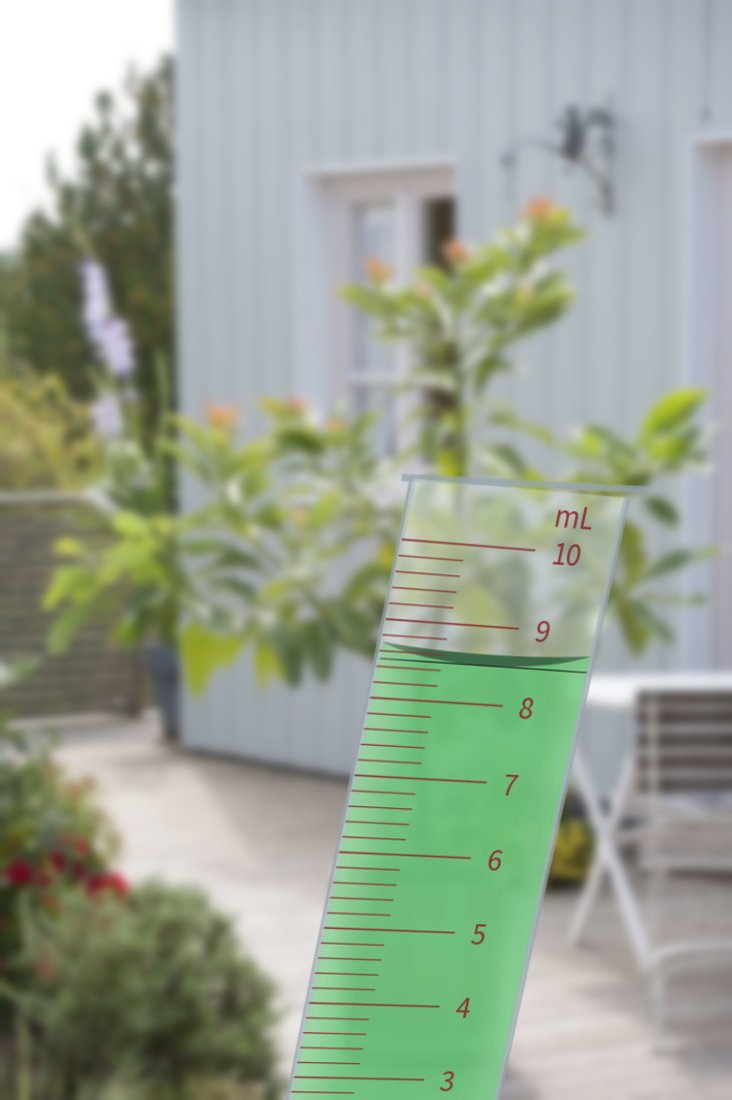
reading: 8.5
